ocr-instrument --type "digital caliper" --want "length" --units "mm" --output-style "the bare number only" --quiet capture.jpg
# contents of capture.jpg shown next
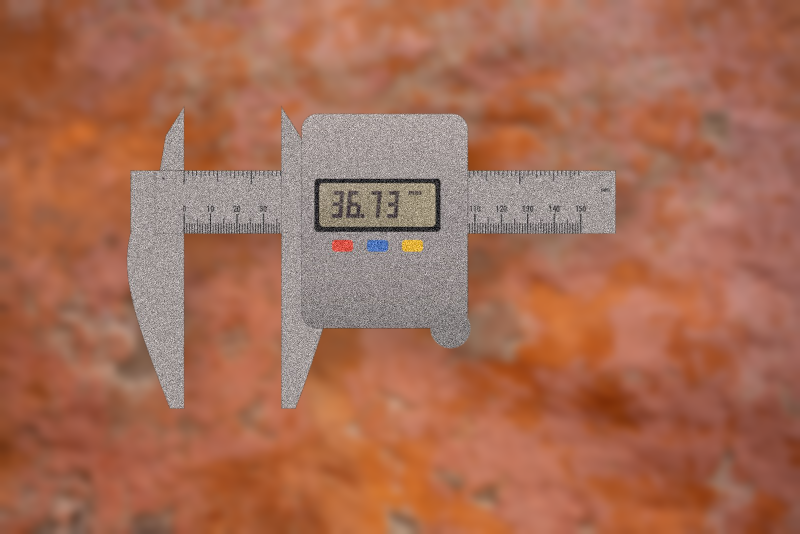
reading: 36.73
